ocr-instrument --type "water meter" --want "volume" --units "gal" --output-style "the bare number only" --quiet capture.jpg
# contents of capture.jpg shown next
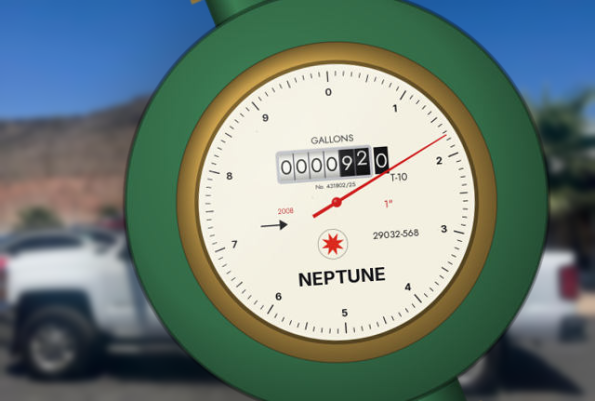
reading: 921.7
